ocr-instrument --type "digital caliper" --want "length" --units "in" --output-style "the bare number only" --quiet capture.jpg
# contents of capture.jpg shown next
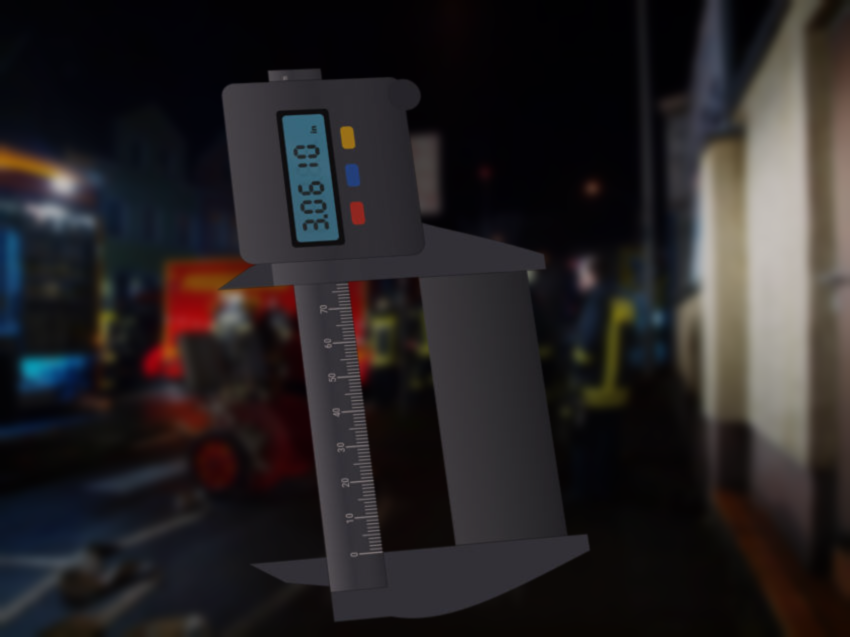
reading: 3.0610
